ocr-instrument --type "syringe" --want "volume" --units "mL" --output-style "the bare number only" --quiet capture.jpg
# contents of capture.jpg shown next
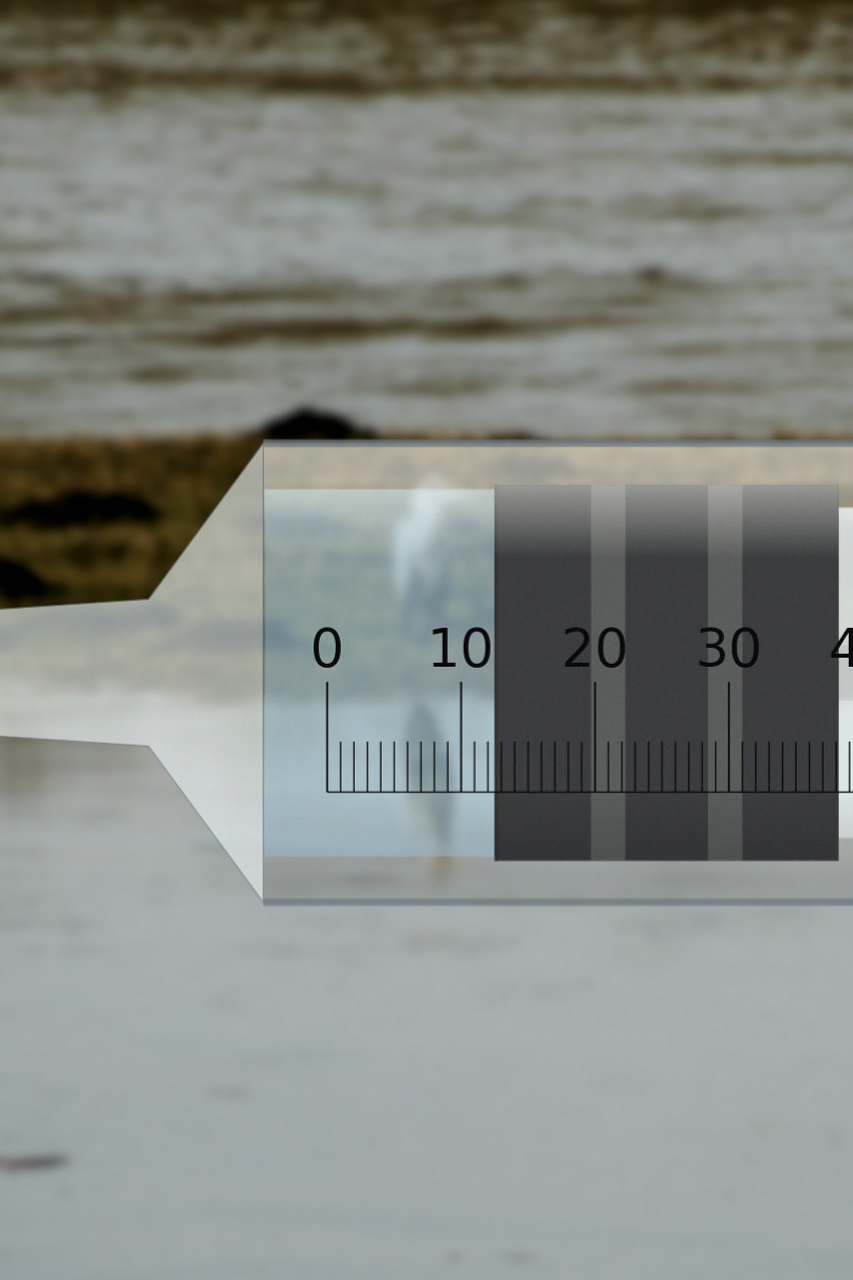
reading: 12.5
